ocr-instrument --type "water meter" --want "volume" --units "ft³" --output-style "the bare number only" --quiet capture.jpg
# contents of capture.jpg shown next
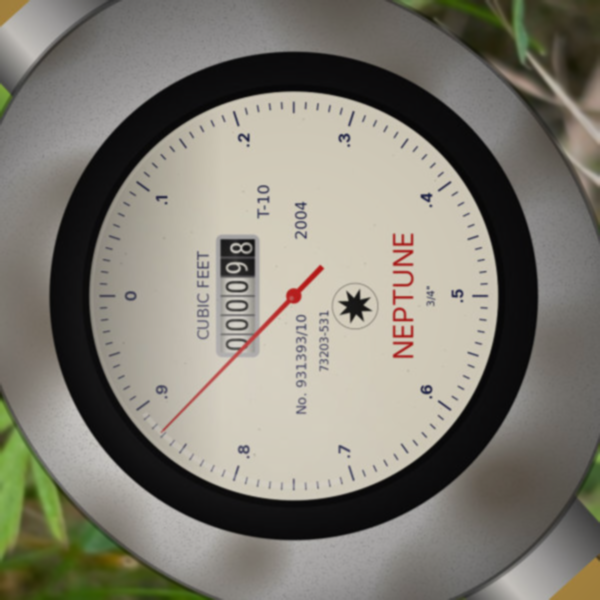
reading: 97.87
